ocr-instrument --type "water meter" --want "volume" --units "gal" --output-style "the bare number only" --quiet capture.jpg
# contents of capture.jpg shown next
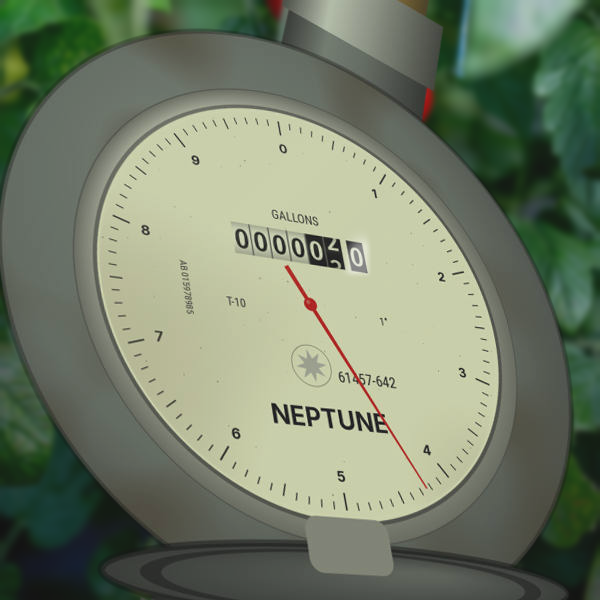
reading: 24.2
